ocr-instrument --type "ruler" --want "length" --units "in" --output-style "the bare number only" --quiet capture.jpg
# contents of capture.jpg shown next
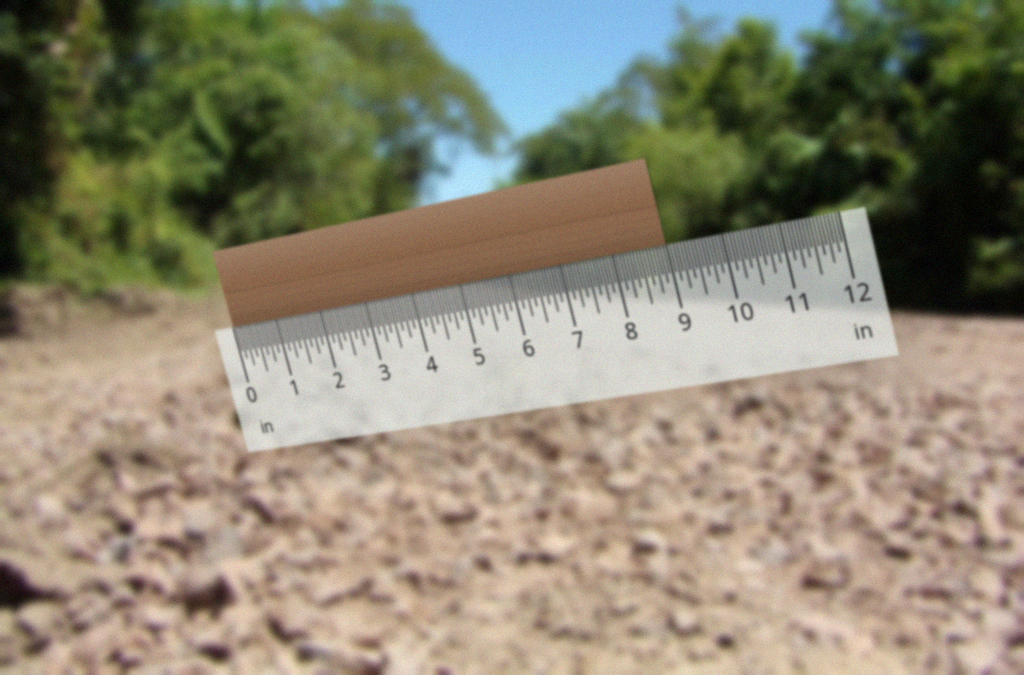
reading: 9
